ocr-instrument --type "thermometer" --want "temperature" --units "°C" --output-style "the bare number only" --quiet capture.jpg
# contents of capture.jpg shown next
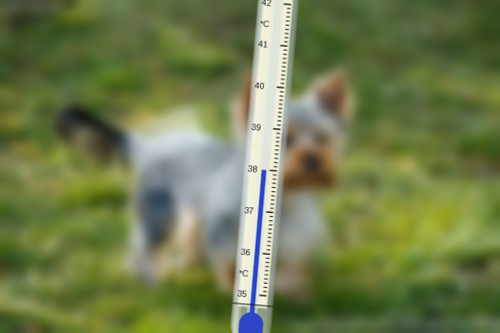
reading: 38
